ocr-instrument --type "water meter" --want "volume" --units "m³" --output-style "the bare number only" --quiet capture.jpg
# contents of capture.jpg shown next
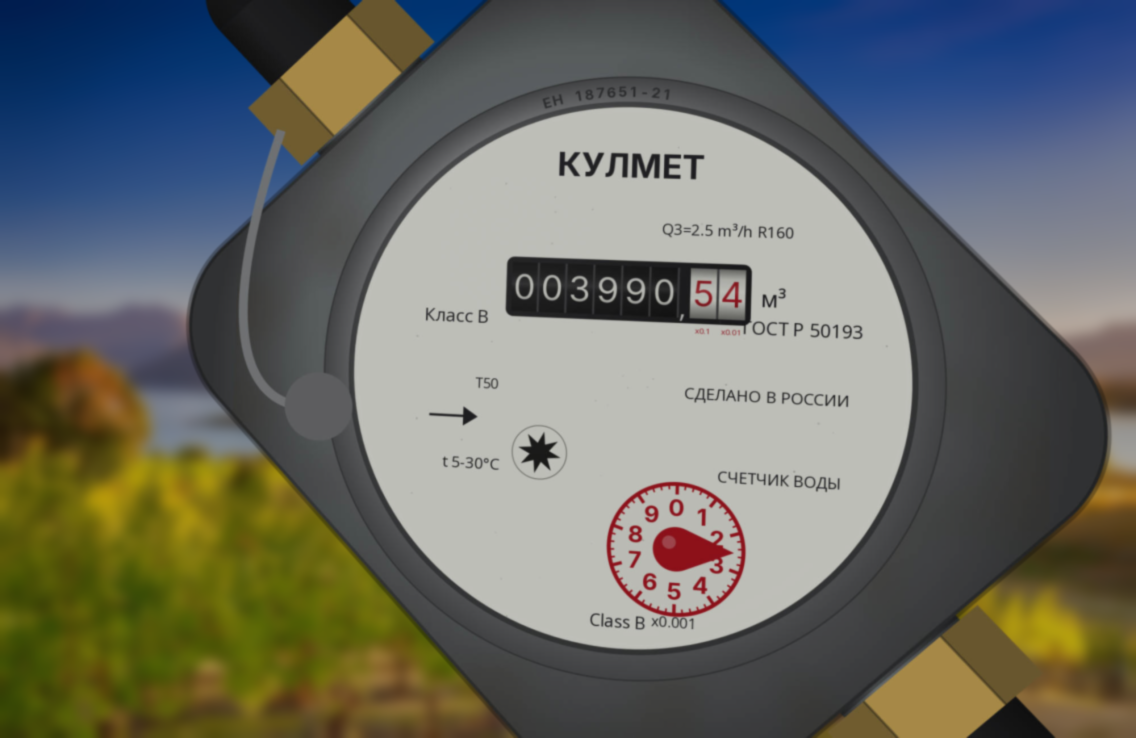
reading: 3990.542
